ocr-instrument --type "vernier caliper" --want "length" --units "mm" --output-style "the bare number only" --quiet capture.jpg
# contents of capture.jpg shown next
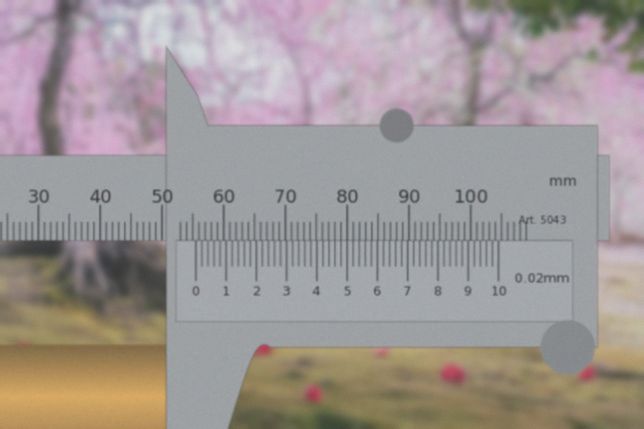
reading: 55.5
